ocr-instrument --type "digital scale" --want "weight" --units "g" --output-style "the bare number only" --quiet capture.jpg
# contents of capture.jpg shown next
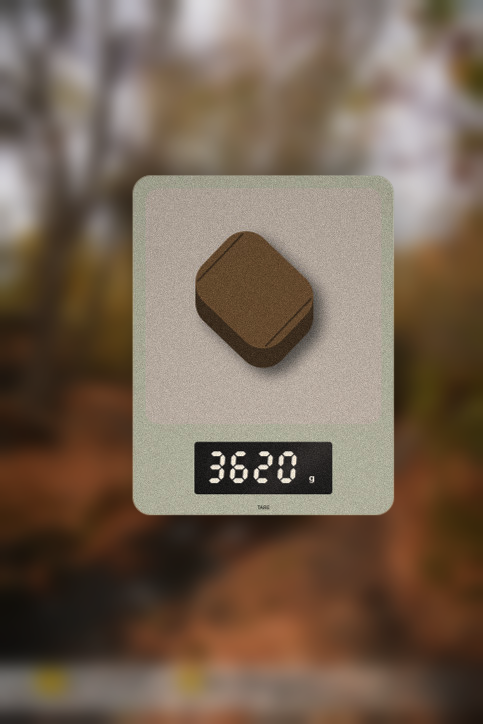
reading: 3620
